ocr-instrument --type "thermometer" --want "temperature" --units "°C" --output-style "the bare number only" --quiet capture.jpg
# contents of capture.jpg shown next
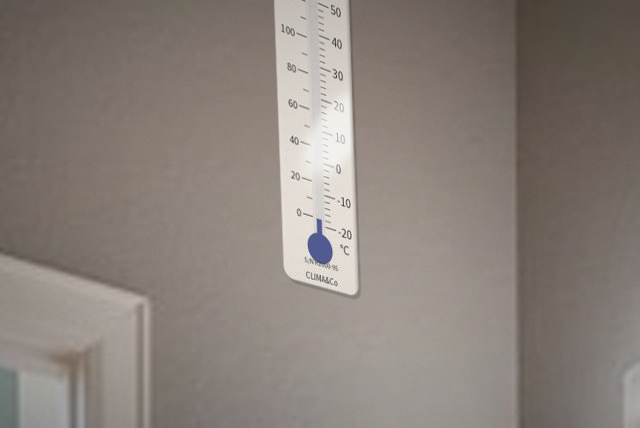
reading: -18
